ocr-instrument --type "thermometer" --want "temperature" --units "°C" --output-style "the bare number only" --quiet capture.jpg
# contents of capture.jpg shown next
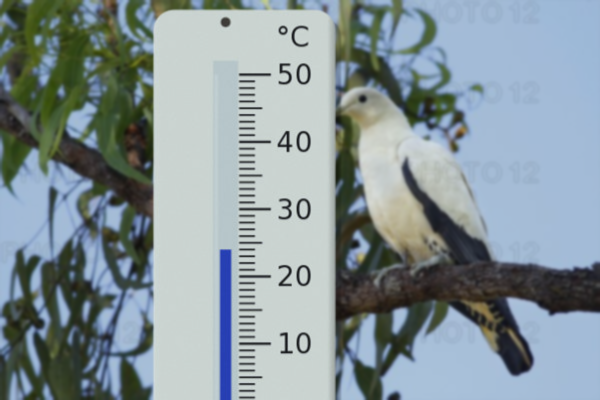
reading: 24
